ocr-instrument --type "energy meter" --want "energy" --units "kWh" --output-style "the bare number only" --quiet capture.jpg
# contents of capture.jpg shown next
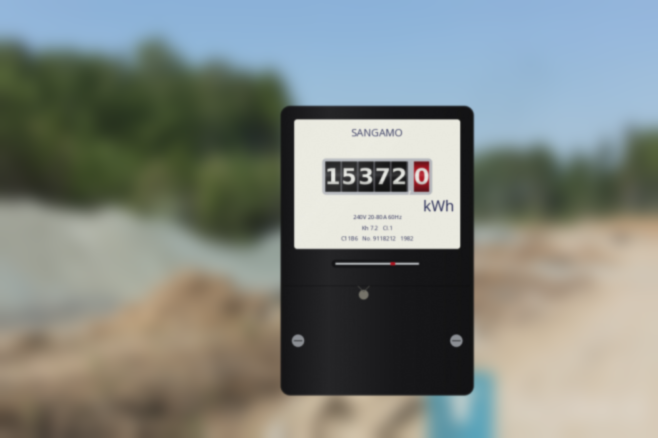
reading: 15372.0
